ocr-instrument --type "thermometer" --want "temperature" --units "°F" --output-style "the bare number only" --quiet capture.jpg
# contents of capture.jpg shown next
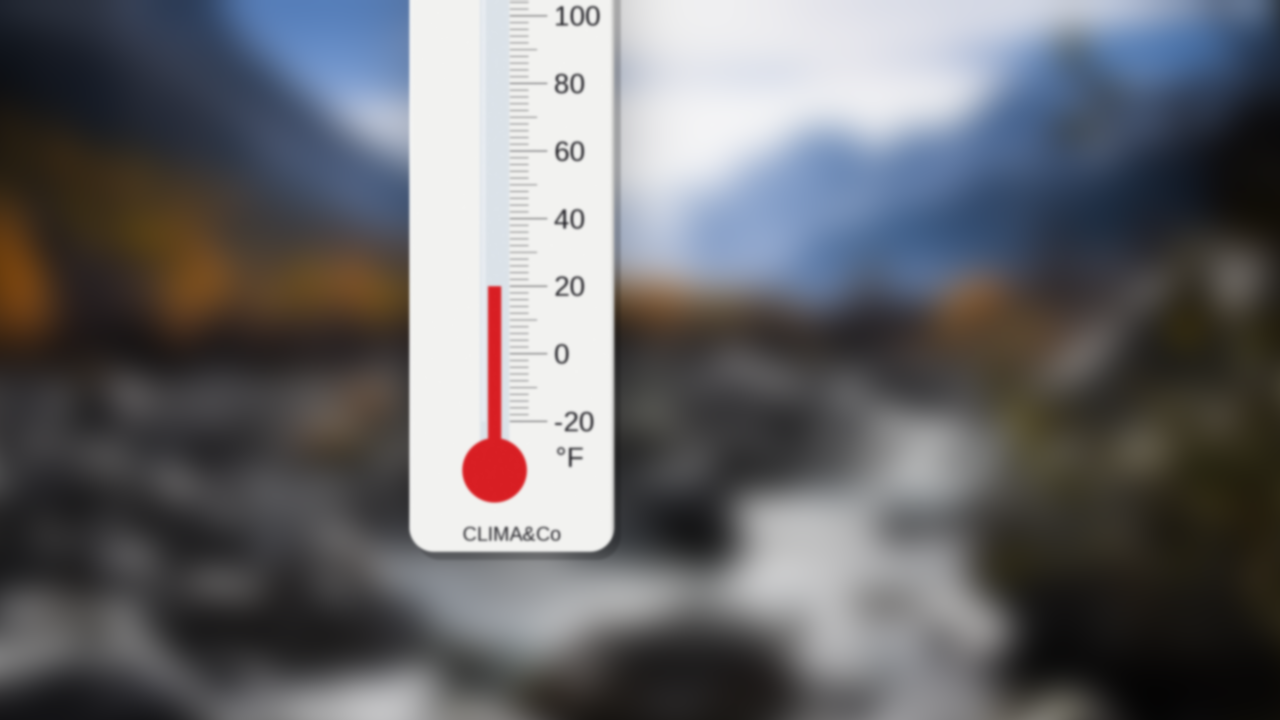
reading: 20
